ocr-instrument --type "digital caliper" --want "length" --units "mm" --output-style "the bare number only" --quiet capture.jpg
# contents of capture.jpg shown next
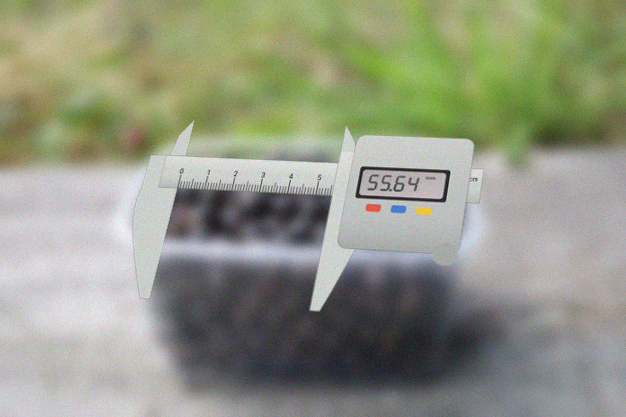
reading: 55.64
